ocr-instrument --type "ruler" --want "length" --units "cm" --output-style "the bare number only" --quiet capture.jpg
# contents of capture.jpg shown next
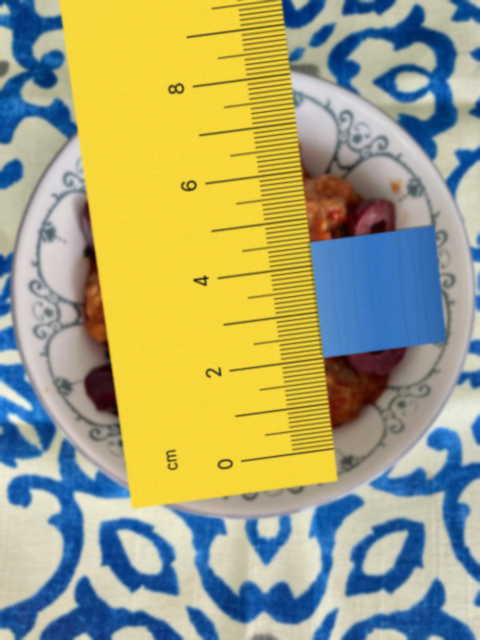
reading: 2.5
